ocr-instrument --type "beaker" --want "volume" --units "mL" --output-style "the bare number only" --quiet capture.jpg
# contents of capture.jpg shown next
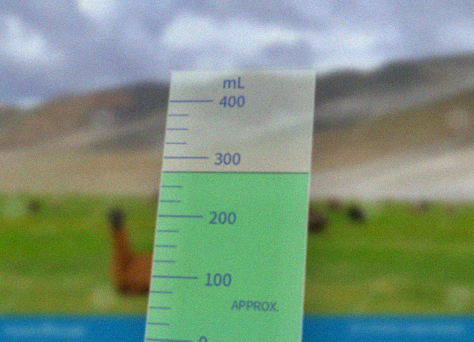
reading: 275
